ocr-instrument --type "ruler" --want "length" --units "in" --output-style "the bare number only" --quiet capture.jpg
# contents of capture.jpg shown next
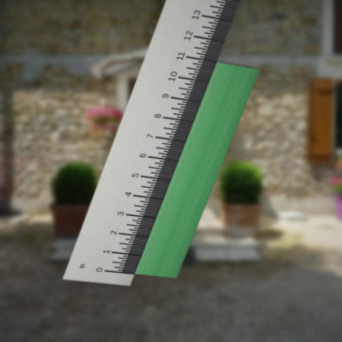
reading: 11
